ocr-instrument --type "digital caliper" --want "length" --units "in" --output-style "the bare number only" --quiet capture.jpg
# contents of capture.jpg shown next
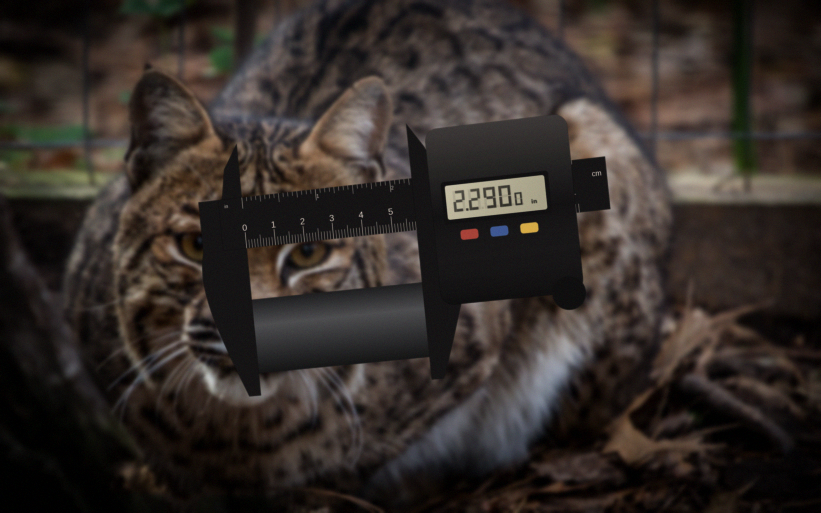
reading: 2.2900
